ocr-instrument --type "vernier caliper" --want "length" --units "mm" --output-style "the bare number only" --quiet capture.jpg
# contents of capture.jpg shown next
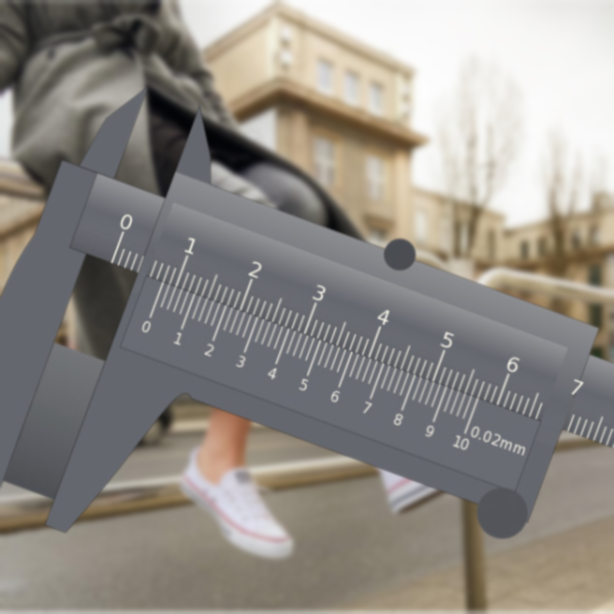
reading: 8.0
